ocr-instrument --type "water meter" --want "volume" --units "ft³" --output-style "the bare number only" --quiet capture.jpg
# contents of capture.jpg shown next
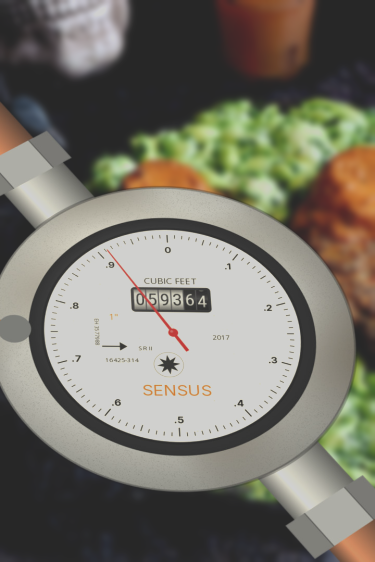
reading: 59363.91
